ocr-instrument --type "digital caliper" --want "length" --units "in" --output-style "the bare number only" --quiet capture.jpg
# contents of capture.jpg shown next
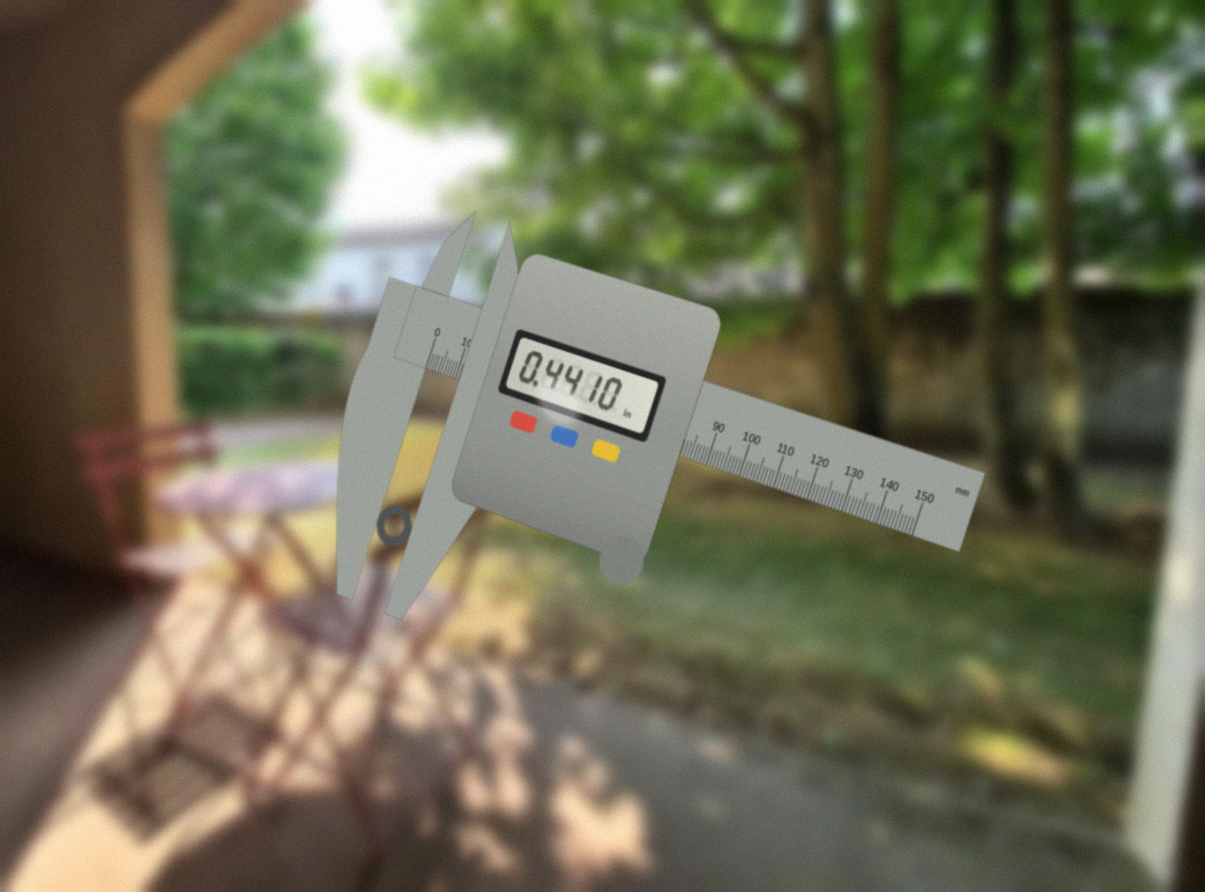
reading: 0.4410
